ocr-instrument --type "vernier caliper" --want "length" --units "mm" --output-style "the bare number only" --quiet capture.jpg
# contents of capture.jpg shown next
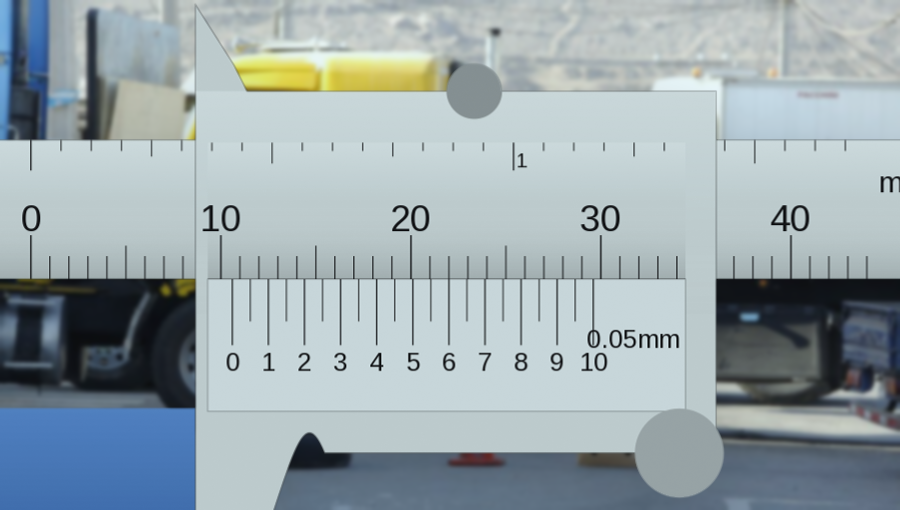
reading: 10.6
